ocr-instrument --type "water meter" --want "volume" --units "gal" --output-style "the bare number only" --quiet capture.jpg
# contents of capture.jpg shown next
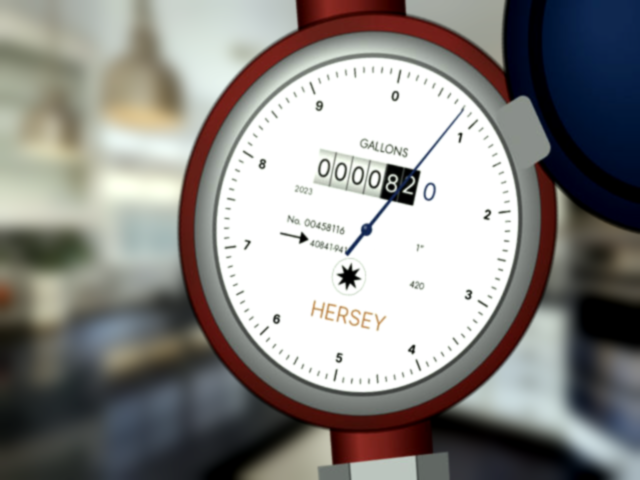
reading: 820.8
